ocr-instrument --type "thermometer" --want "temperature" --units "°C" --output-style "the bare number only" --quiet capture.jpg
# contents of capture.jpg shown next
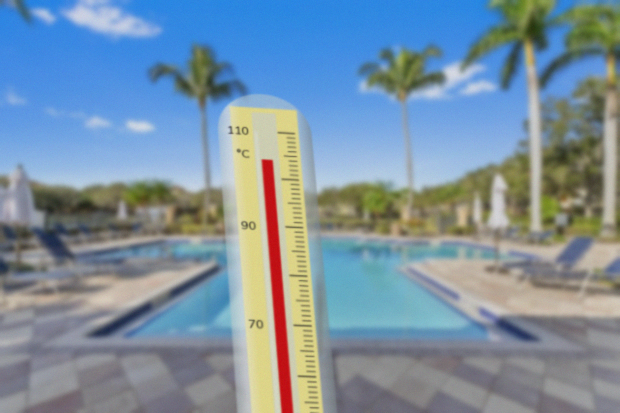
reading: 104
